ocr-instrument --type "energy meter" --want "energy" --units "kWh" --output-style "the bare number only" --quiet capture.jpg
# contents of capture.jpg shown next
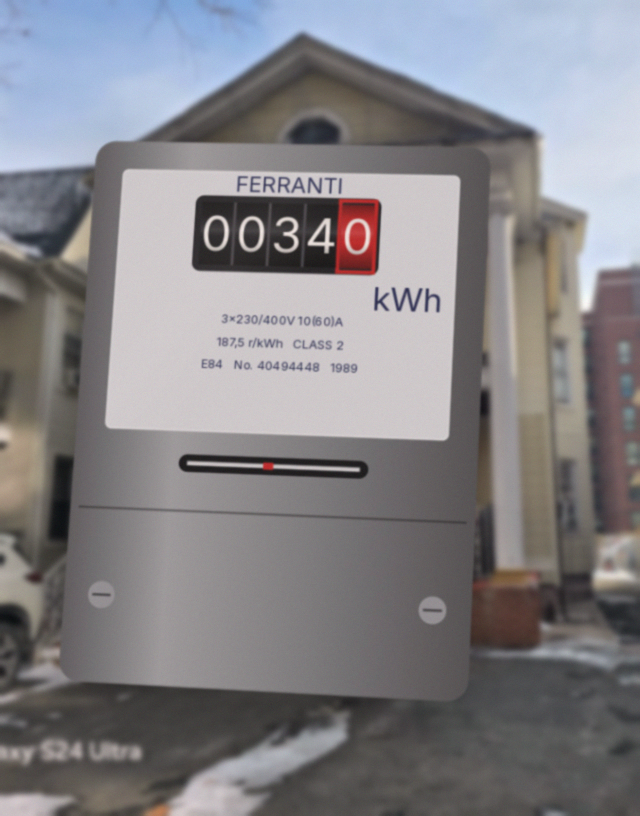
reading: 34.0
